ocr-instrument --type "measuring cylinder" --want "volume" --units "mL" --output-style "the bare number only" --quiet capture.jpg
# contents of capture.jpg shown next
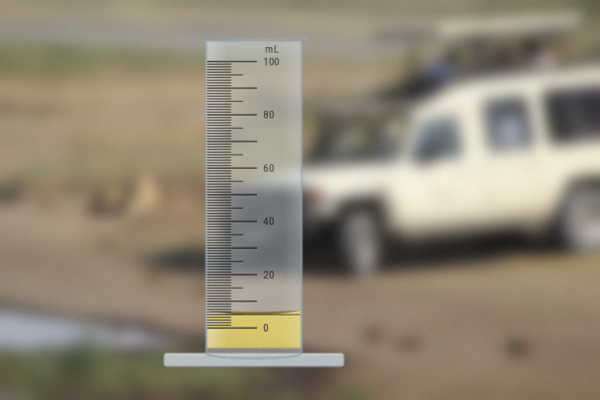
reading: 5
